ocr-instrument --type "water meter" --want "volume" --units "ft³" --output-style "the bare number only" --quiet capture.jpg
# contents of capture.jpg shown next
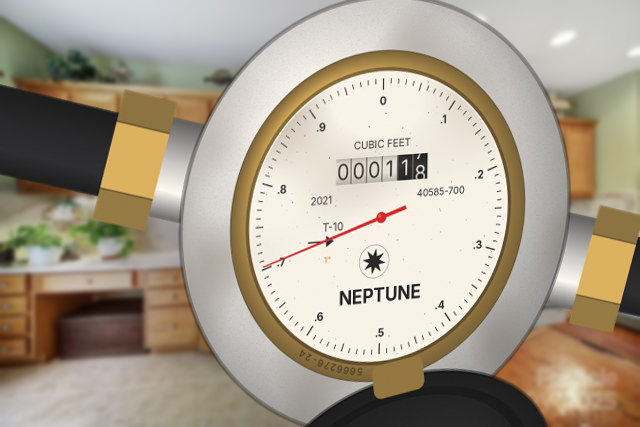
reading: 117.70
